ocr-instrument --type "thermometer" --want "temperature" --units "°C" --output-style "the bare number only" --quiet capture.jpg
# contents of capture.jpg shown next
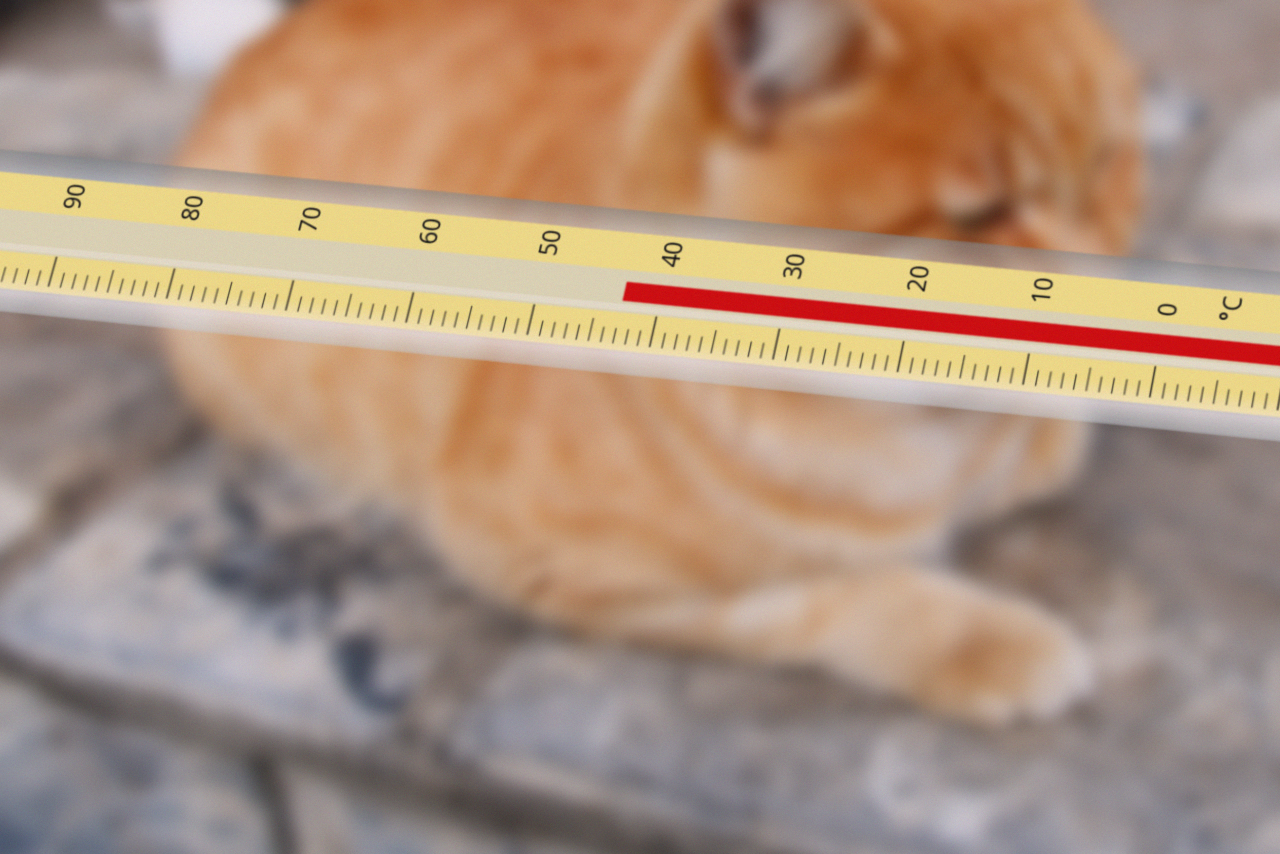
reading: 43
